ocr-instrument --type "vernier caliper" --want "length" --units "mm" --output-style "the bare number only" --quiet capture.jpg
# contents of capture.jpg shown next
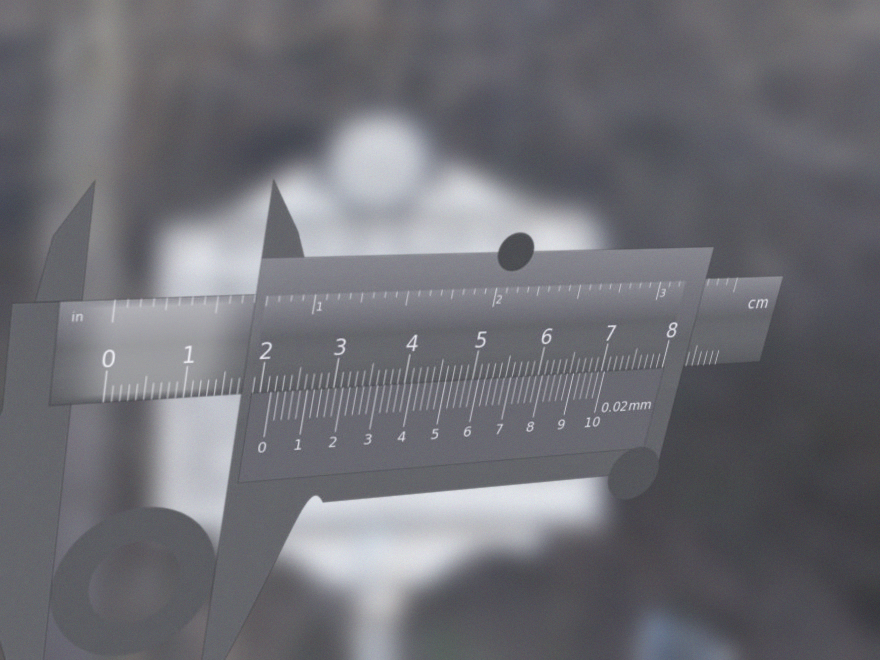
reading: 21.5
